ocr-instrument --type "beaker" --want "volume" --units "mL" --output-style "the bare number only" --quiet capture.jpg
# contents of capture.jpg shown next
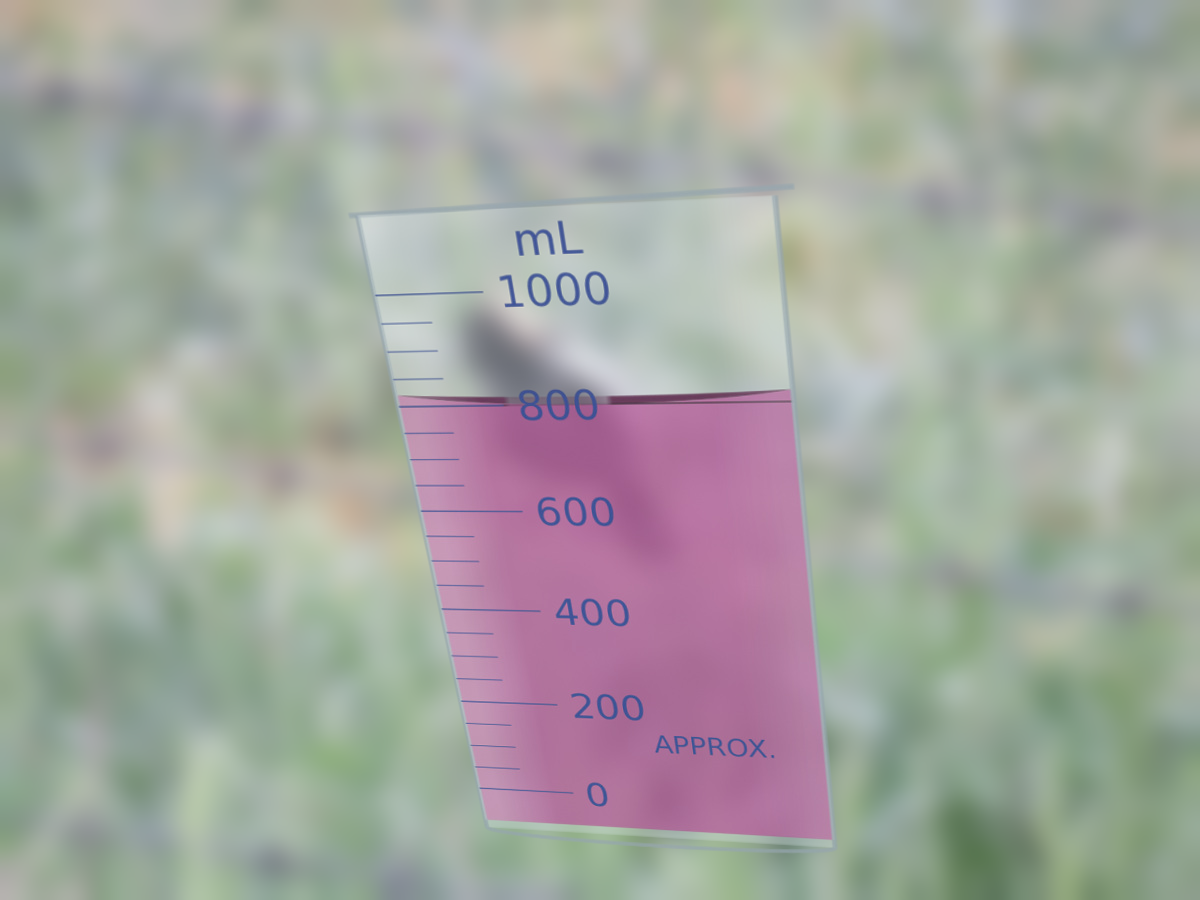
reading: 800
